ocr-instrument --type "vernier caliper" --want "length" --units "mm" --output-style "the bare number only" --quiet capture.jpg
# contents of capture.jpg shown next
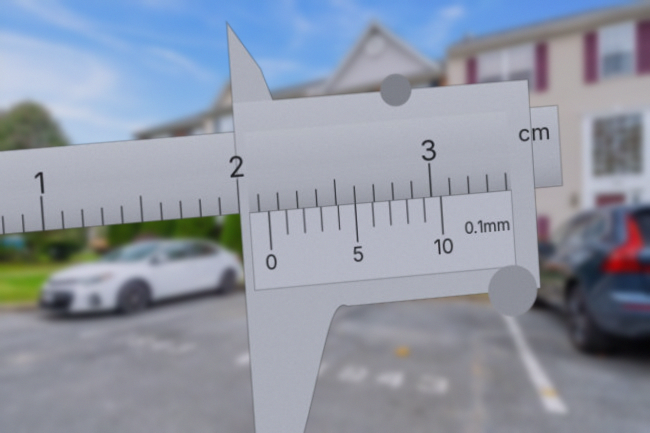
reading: 21.5
